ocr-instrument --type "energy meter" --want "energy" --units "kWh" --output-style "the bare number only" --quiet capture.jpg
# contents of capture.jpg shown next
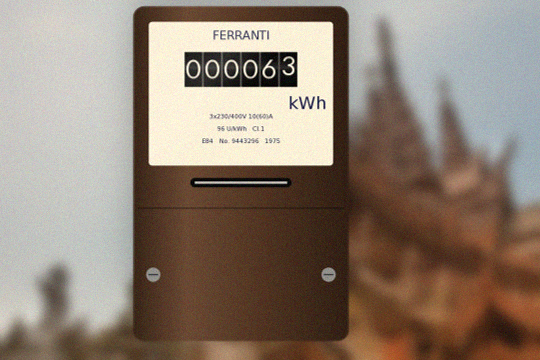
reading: 63
